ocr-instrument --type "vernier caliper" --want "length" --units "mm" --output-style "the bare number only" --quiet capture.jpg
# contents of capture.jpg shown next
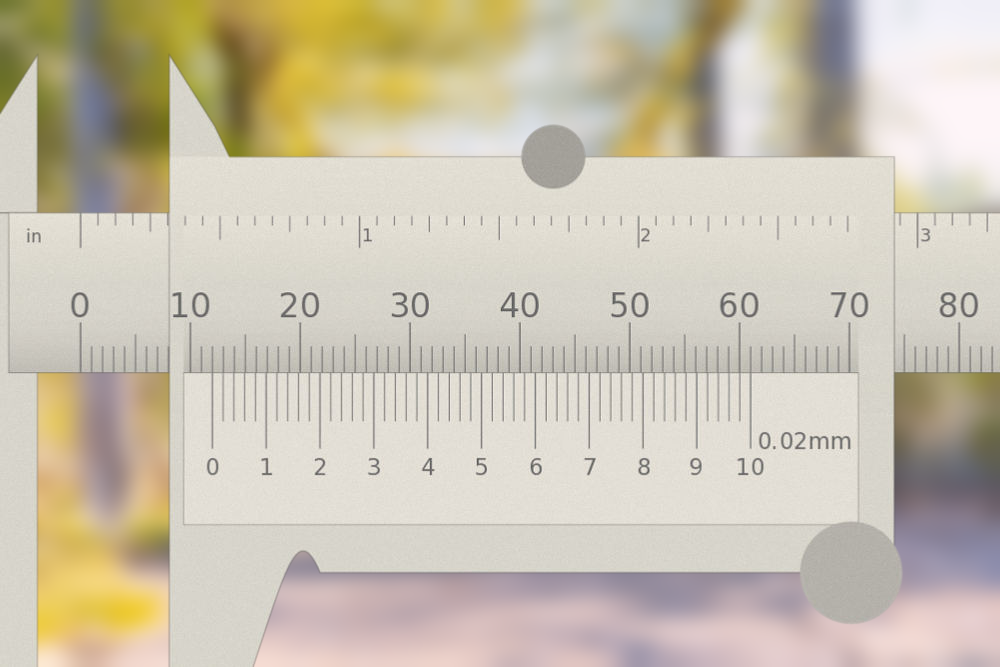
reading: 12.0
